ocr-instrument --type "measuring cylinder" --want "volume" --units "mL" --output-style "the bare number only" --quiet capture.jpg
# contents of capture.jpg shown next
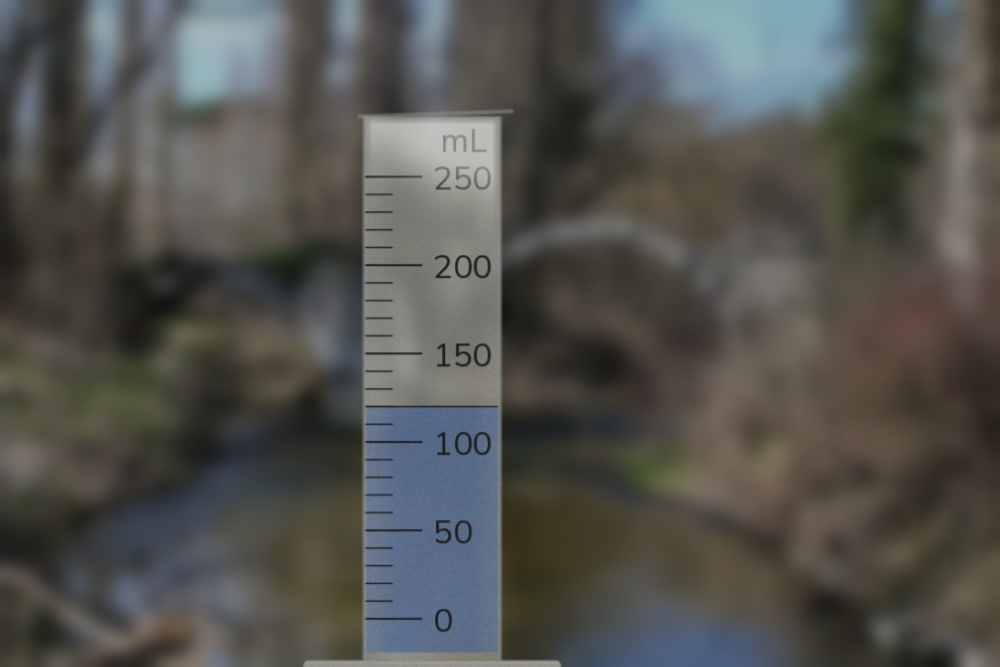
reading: 120
